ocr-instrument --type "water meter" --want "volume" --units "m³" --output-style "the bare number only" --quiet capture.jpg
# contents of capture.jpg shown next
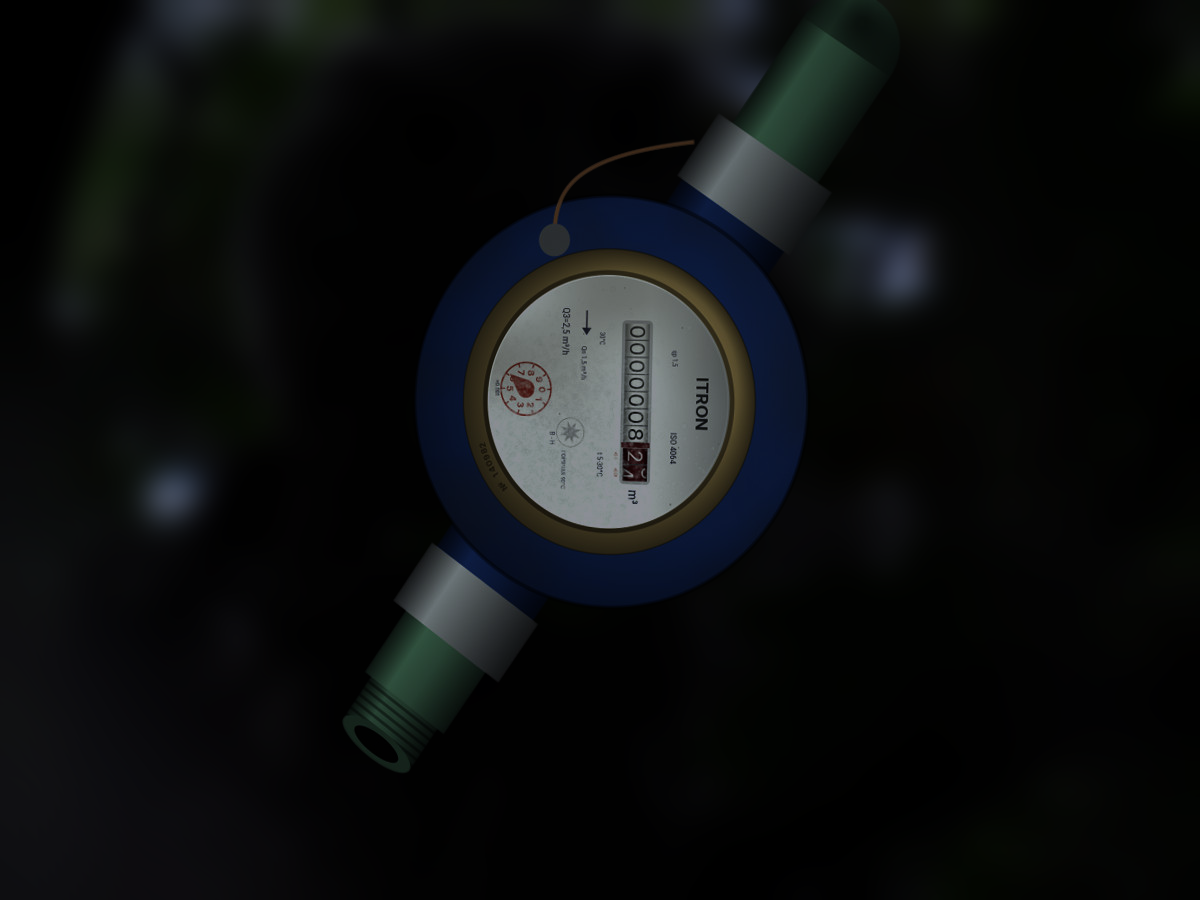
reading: 8.236
